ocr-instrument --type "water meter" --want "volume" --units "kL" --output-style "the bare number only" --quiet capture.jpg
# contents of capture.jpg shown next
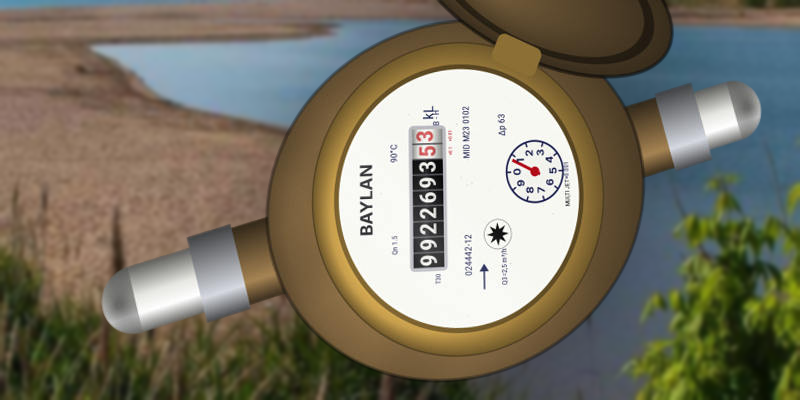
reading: 9922693.530
